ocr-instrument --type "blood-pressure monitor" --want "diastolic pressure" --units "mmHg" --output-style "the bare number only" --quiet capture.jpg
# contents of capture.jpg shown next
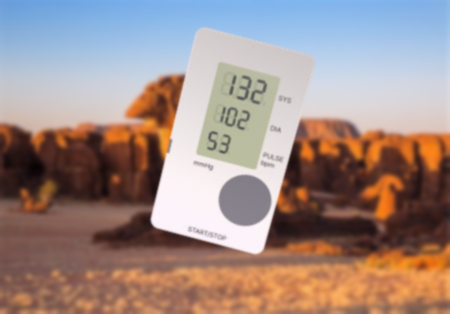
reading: 102
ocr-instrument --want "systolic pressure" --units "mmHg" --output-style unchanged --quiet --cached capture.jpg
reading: 132
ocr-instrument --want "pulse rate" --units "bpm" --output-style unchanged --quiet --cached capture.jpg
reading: 53
